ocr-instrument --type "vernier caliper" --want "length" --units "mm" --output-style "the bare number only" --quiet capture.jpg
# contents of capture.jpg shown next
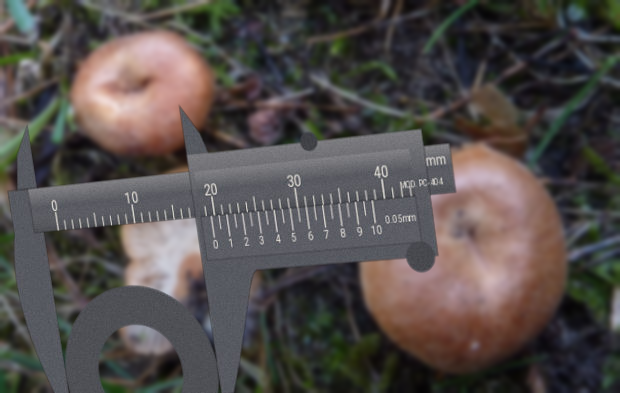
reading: 19.6
